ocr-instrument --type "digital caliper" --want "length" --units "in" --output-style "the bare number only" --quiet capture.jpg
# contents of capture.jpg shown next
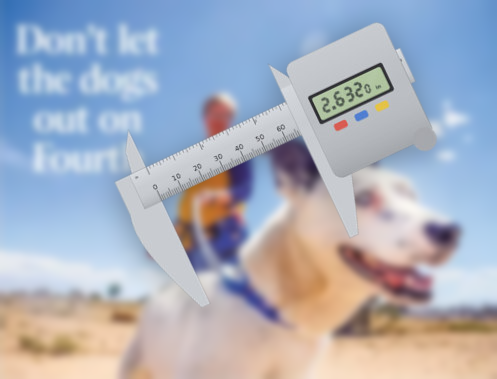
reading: 2.6320
